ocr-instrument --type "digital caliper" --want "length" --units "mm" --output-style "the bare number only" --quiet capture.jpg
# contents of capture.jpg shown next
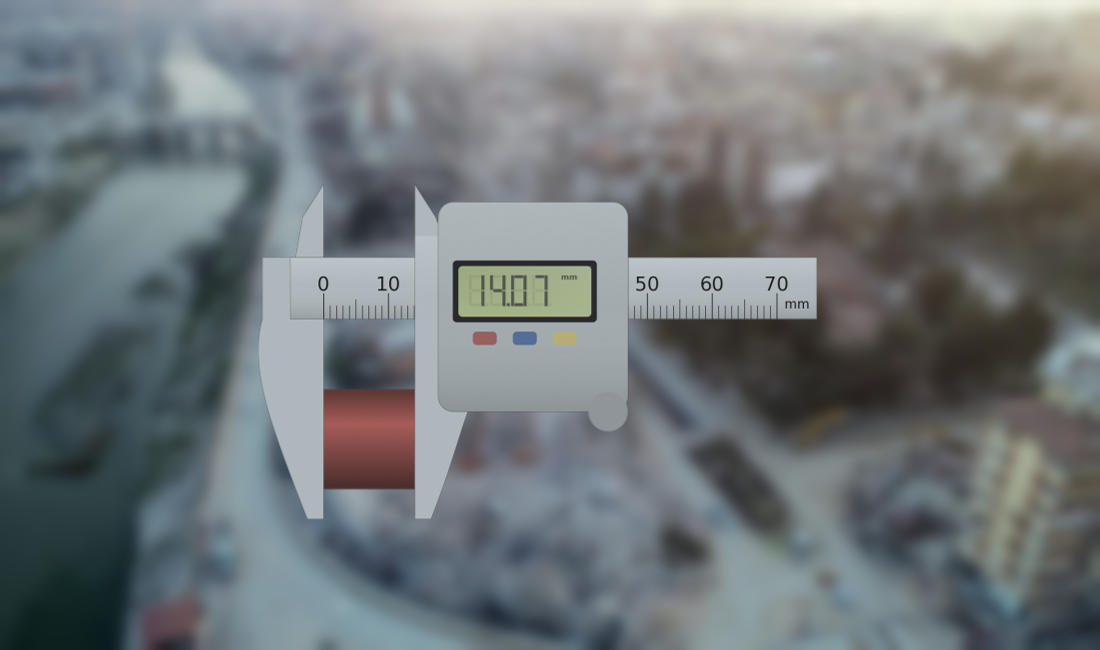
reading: 14.07
